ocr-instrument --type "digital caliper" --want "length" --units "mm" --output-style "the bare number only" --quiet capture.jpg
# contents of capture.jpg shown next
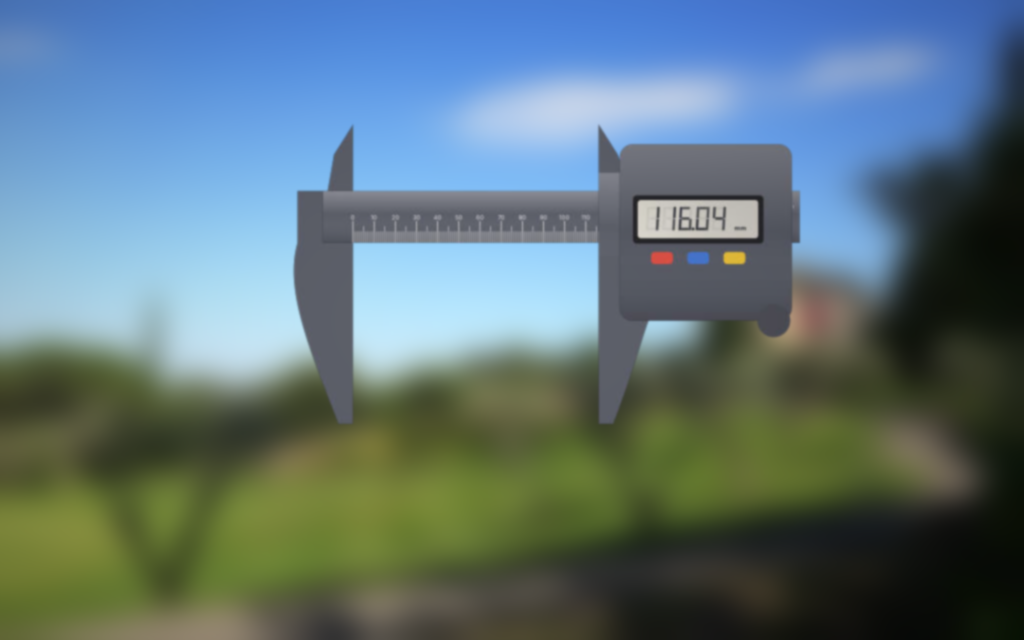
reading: 116.04
